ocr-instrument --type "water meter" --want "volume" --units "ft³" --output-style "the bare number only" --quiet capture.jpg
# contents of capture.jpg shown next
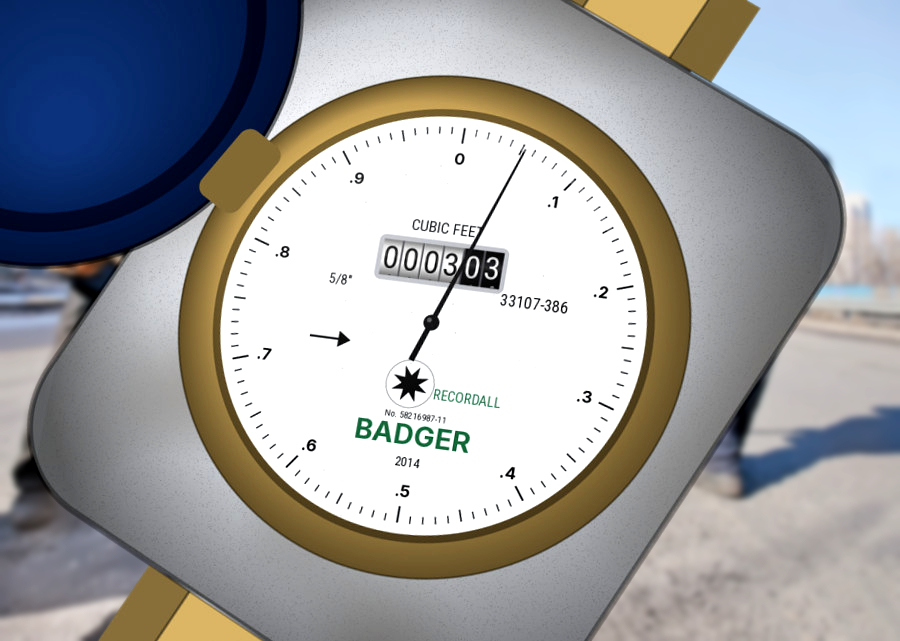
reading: 303.05
